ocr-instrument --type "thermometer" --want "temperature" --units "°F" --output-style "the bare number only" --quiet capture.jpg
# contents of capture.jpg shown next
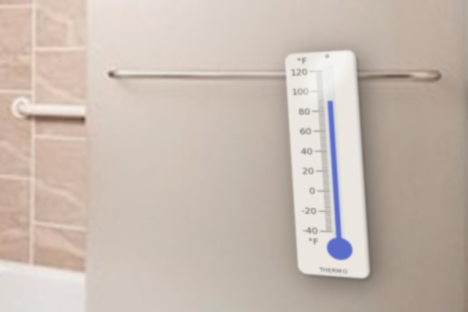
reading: 90
